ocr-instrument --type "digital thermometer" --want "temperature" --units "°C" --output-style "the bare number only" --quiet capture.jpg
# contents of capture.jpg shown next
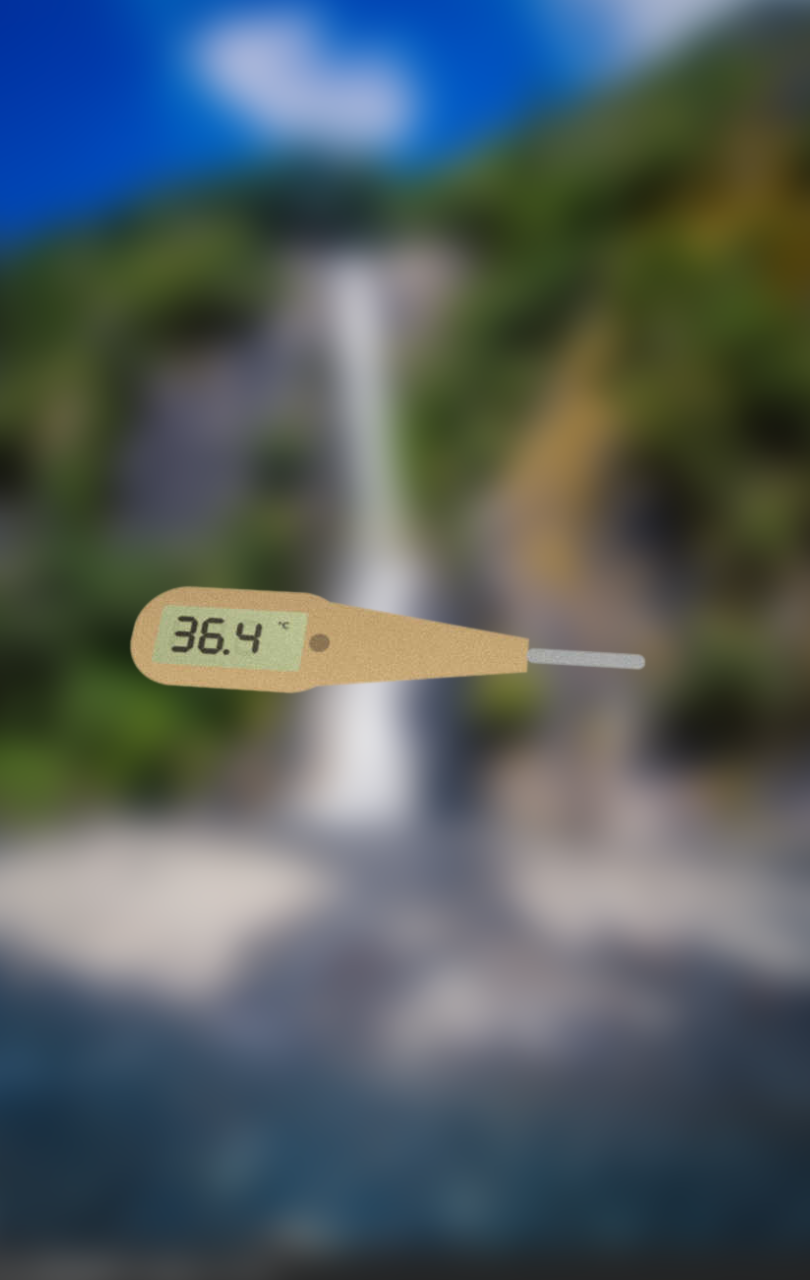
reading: 36.4
